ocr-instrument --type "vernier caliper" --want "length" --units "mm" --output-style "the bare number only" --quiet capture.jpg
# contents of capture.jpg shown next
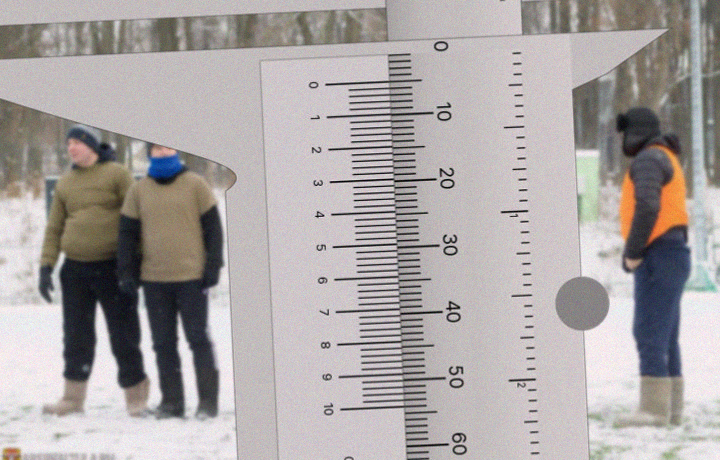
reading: 5.0
